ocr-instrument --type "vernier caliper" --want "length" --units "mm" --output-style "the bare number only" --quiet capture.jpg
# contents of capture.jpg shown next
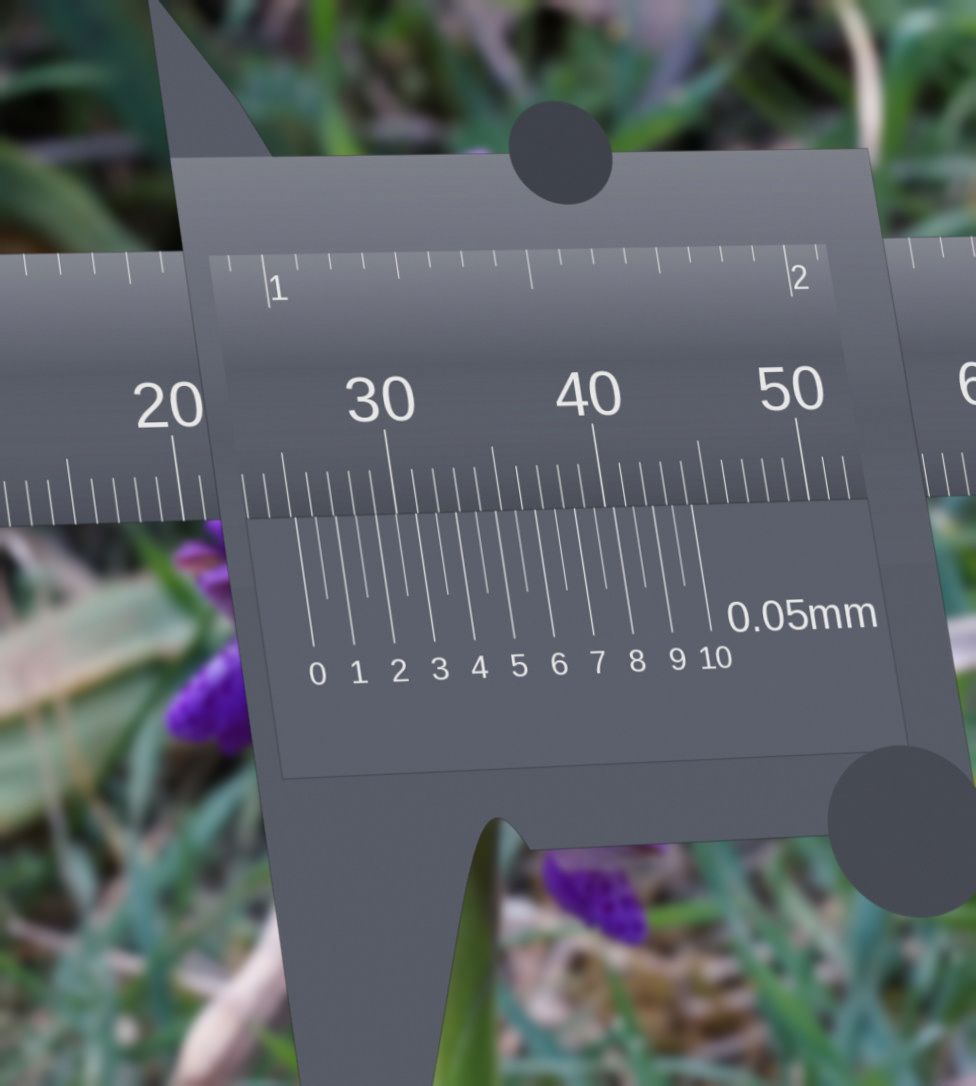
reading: 25.2
